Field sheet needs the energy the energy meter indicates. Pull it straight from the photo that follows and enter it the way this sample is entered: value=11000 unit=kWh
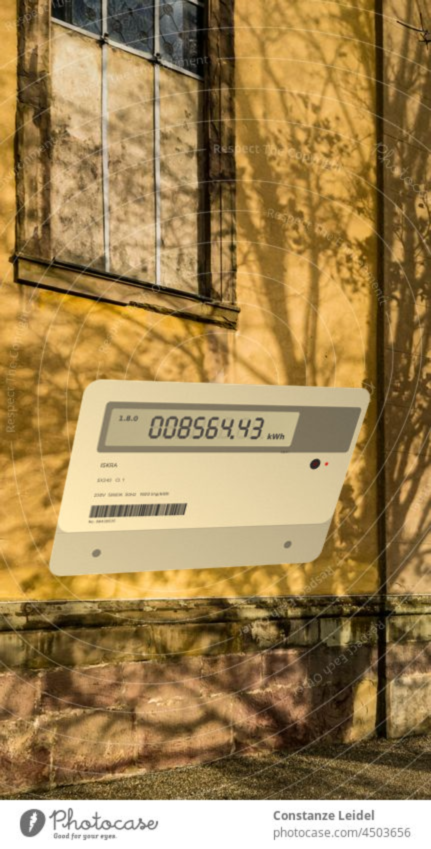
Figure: value=8564.43 unit=kWh
